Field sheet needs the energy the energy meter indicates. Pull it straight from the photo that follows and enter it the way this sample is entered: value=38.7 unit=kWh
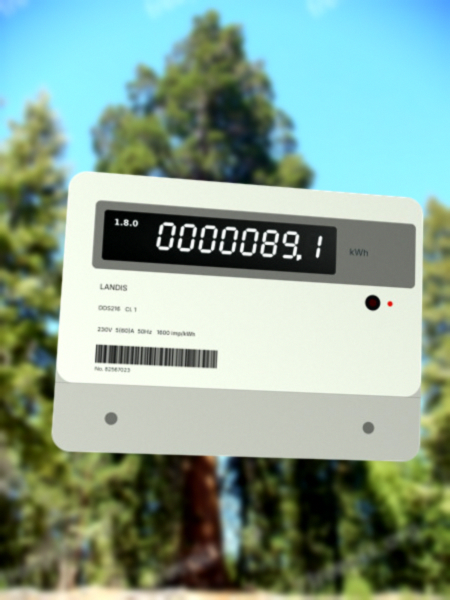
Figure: value=89.1 unit=kWh
